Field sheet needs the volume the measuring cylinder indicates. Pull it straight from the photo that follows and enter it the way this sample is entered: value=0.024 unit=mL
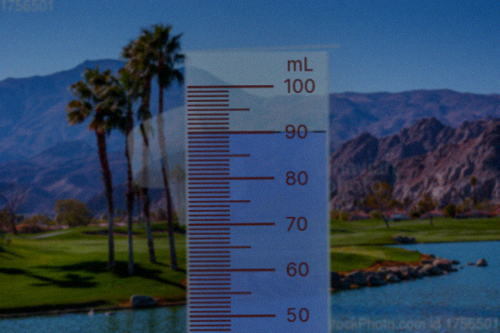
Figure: value=90 unit=mL
